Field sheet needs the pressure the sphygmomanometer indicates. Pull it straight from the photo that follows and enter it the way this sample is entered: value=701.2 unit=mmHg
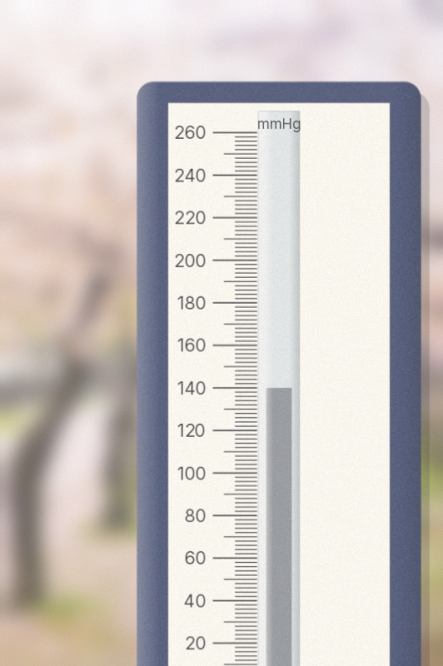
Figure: value=140 unit=mmHg
